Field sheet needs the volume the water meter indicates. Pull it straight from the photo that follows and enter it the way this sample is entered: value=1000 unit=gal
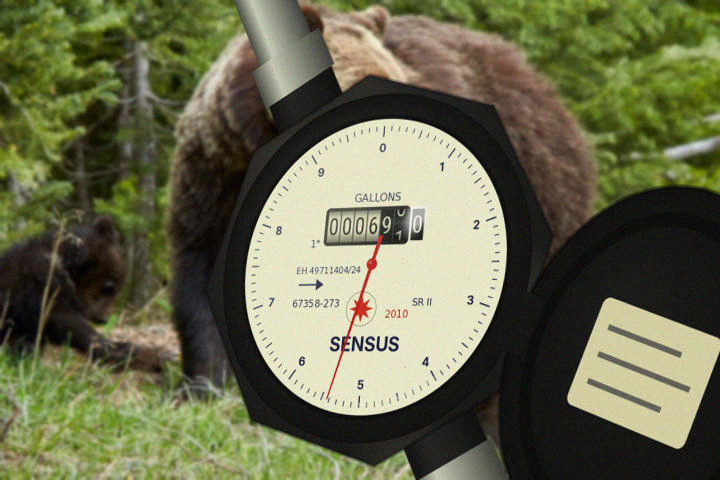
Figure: value=6905.4 unit=gal
